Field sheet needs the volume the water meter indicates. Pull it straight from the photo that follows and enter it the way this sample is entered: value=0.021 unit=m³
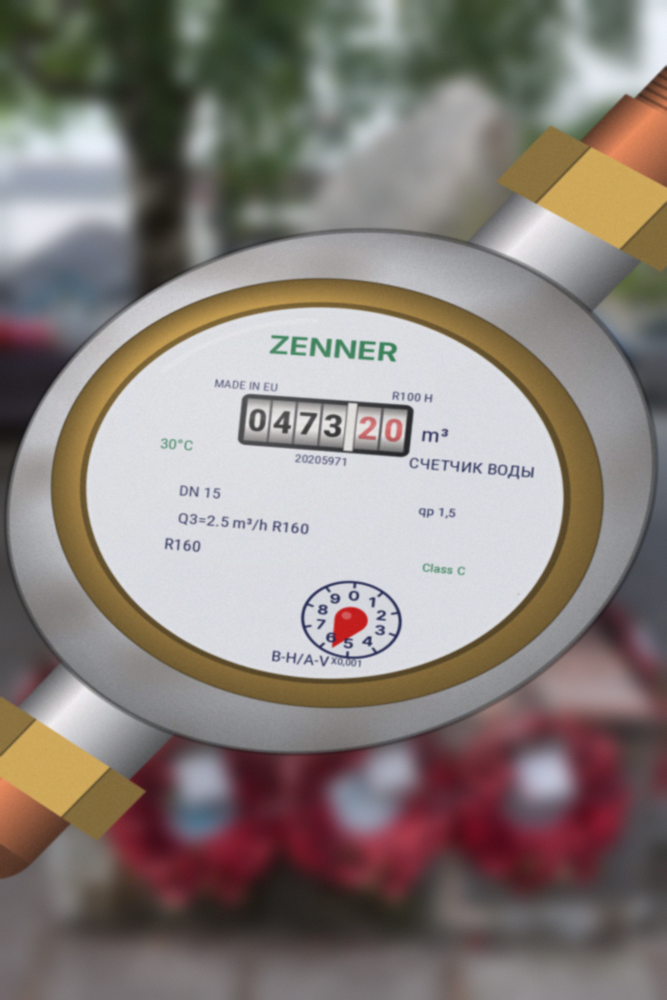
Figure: value=473.205 unit=m³
